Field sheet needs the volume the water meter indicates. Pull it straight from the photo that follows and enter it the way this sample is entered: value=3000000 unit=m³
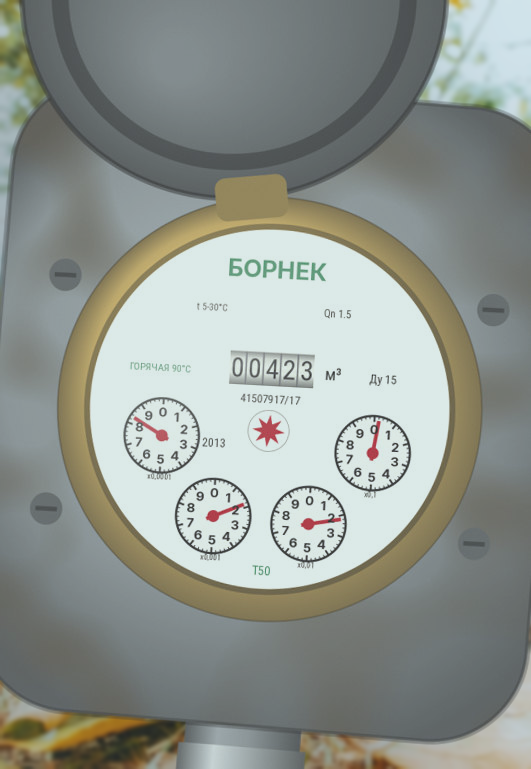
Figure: value=423.0218 unit=m³
